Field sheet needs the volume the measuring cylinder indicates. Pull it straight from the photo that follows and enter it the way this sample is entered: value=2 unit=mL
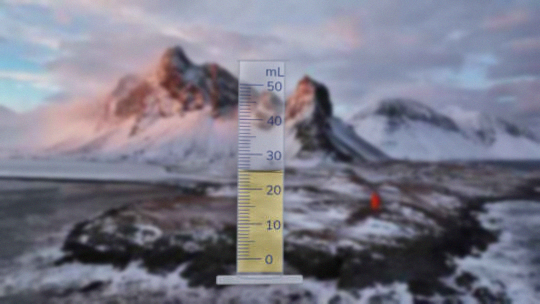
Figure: value=25 unit=mL
